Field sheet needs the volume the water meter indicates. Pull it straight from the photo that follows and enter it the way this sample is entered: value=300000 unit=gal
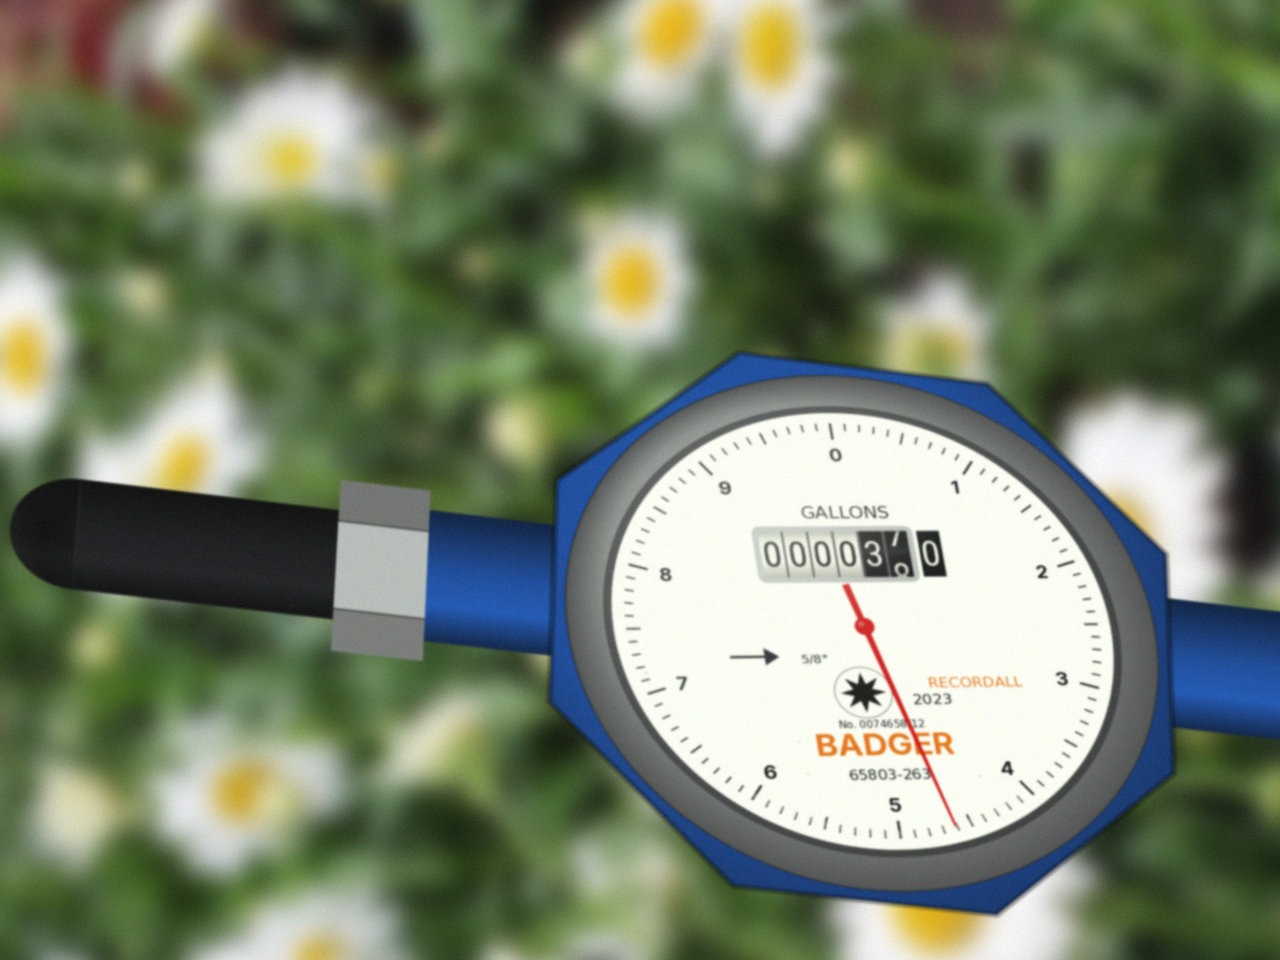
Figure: value=374.6 unit=gal
